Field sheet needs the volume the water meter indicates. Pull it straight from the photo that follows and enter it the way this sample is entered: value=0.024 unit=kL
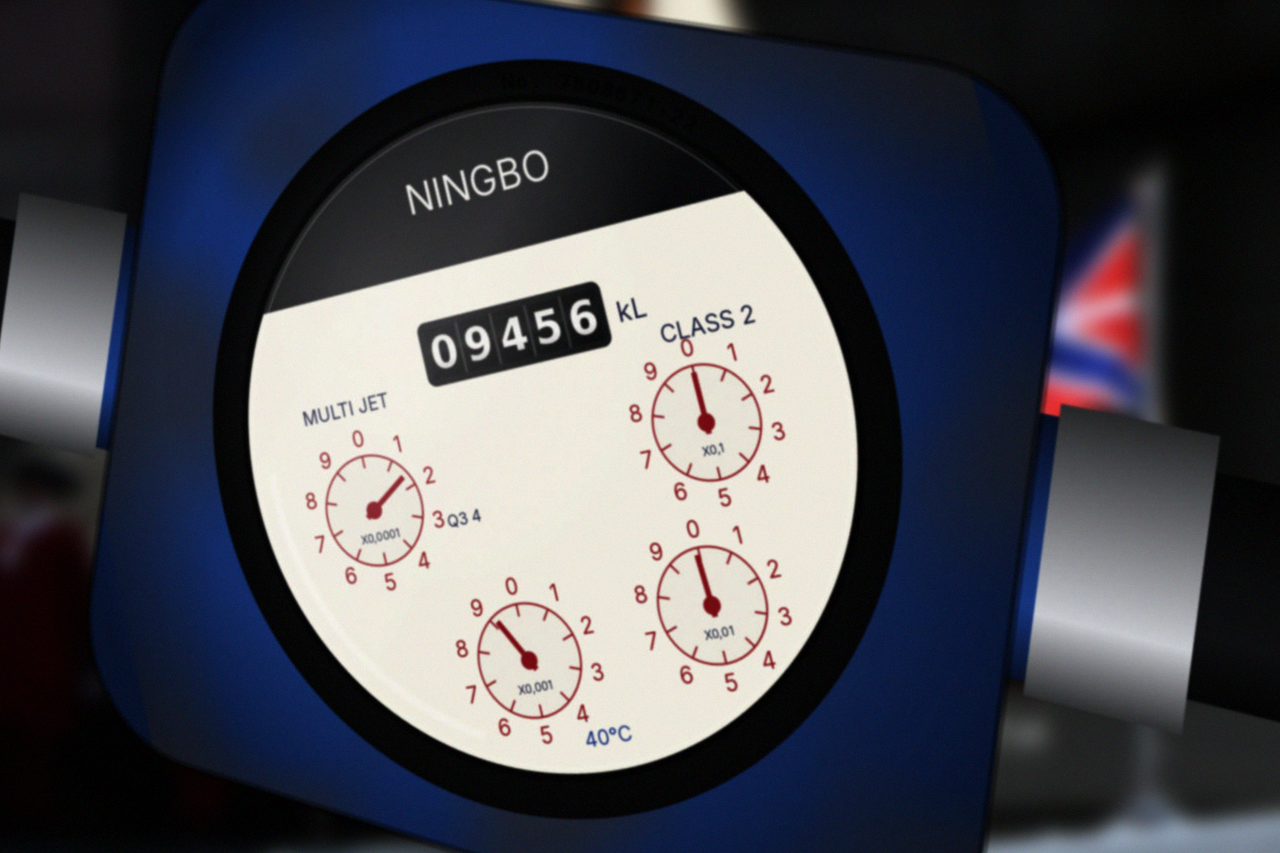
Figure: value=9455.9991 unit=kL
